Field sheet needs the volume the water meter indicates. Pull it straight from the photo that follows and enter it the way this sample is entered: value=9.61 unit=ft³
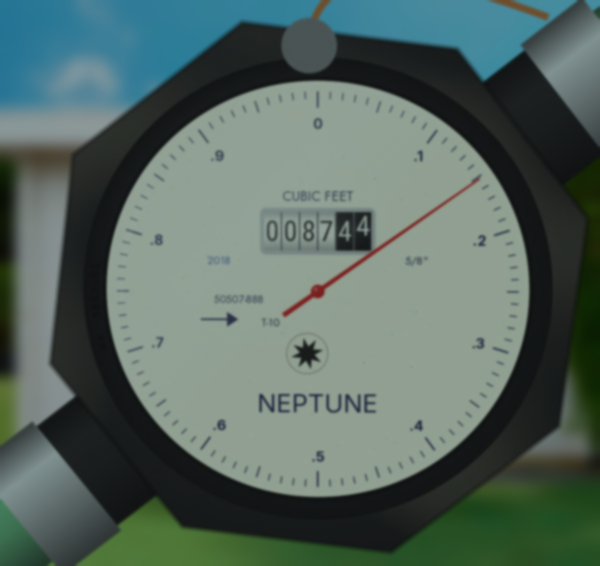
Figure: value=8744.15 unit=ft³
